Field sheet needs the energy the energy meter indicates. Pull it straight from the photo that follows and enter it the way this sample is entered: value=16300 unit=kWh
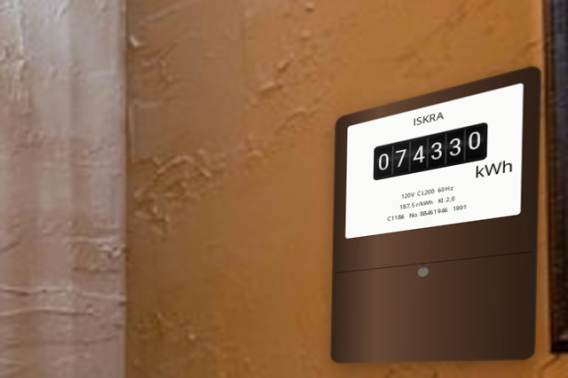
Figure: value=74330 unit=kWh
